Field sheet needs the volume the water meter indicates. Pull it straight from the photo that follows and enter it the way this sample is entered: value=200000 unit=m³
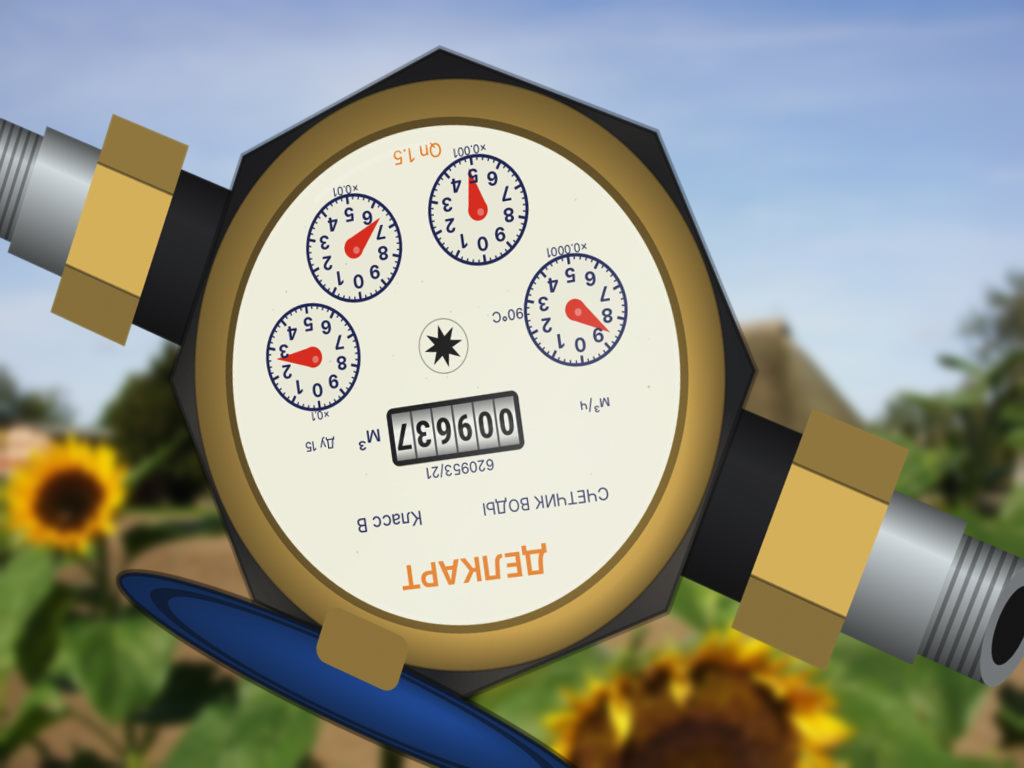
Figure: value=9637.2648 unit=m³
